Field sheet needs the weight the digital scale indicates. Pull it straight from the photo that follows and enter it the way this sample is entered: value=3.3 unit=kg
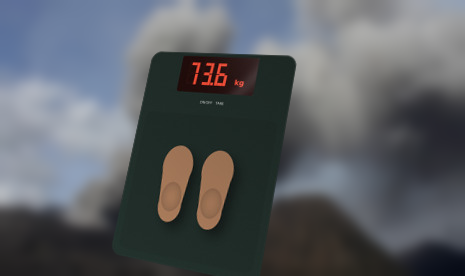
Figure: value=73.6 unit=kg
